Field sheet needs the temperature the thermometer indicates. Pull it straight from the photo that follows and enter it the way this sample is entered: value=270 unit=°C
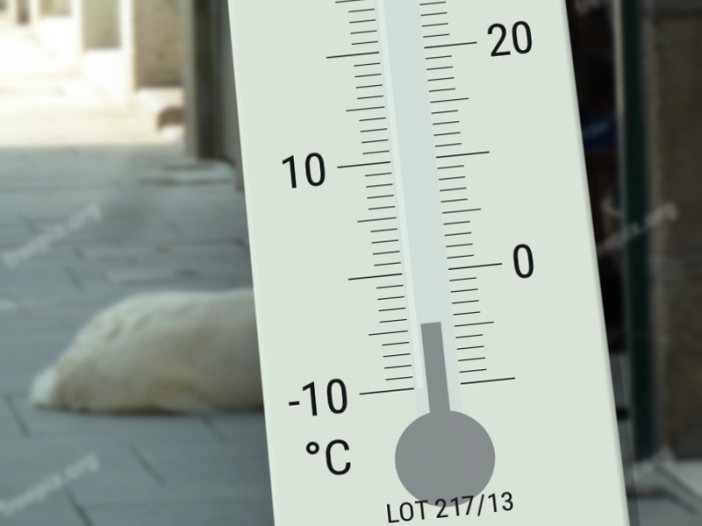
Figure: value=-4.5 unit=°C
